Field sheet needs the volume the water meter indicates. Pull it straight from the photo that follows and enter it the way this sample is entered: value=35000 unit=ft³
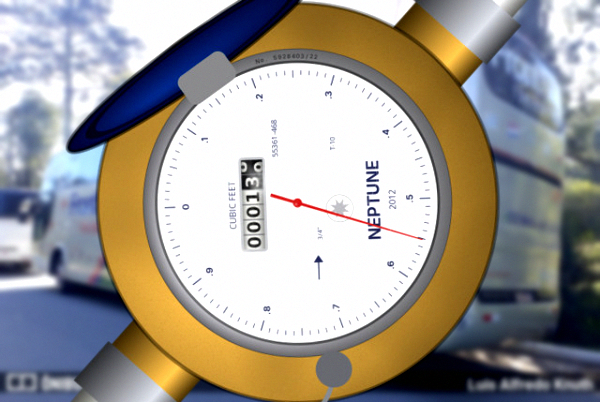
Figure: value=138.55 unit=ft³
